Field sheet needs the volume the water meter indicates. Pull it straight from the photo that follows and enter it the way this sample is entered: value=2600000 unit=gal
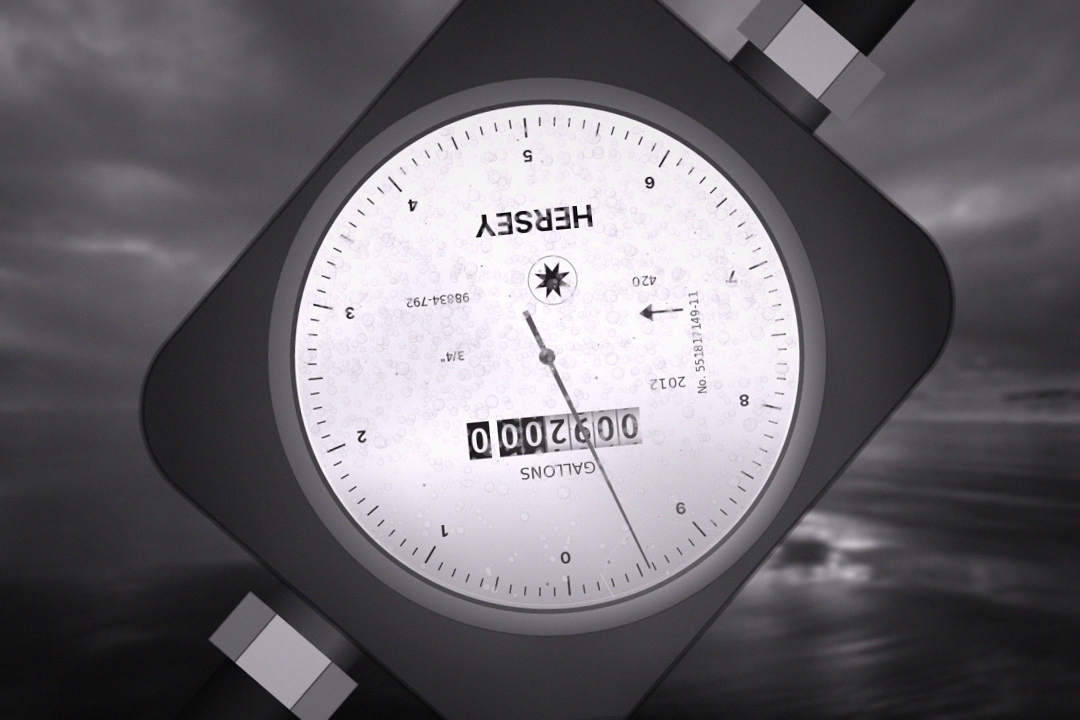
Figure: value=91999.4 unit=gal
